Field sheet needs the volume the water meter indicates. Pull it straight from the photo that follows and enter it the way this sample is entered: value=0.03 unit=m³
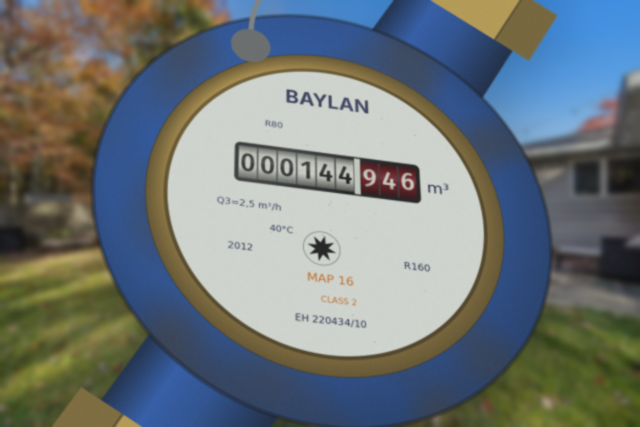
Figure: value=144.946 unit=m³
